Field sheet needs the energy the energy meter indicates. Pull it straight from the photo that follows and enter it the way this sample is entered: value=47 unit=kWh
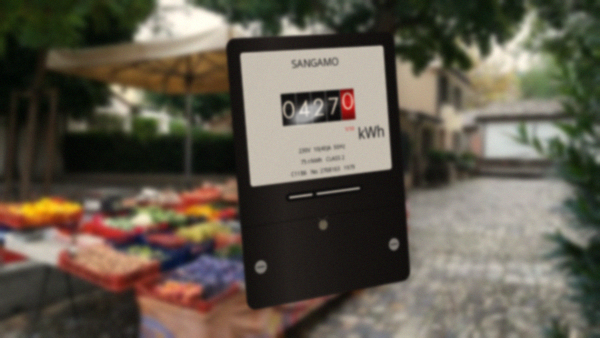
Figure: value=427.0 unit=kWh
